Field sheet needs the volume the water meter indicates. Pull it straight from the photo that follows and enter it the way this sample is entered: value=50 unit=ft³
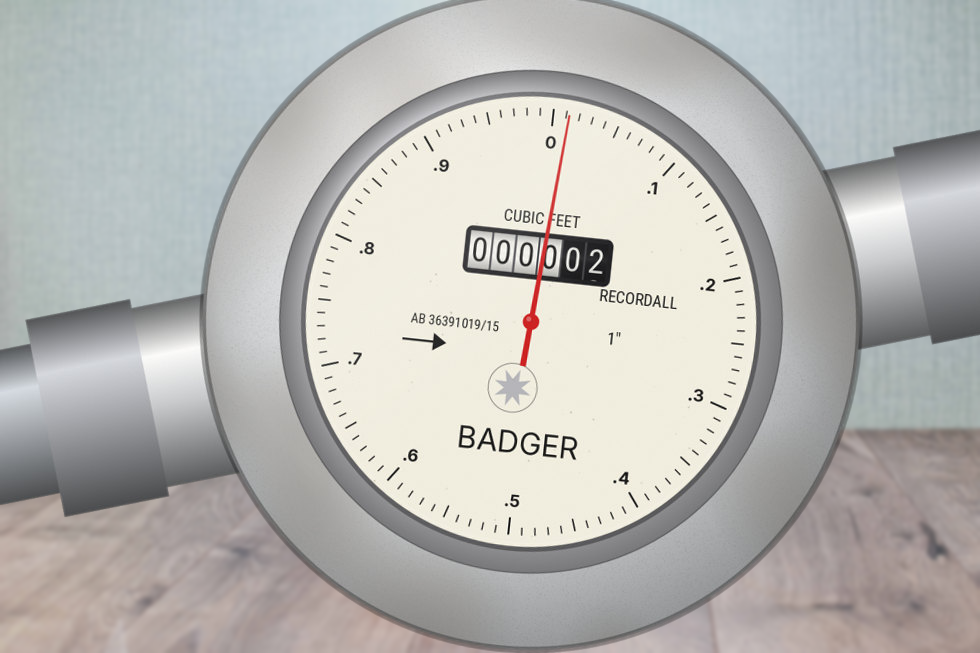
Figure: value=2.01 unit=ft³
